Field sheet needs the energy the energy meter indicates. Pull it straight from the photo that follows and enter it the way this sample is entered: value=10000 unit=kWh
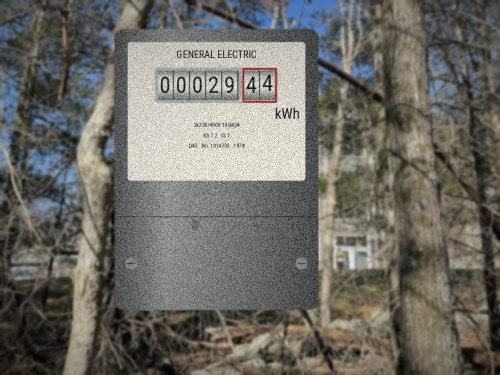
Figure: value=29.44 unit=kWh
